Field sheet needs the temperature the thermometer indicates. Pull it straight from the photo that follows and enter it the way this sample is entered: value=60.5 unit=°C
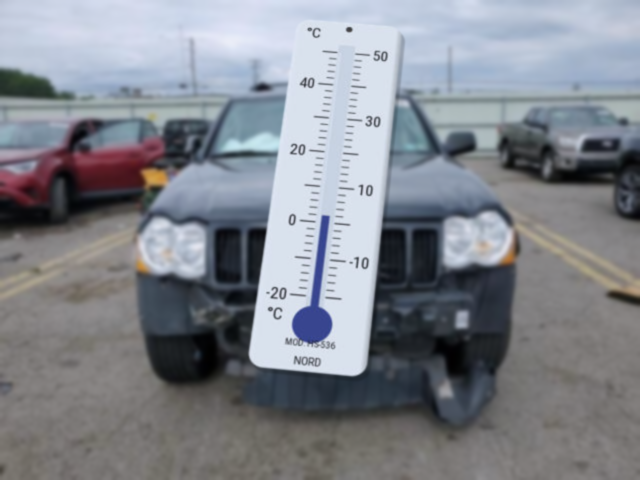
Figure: value=2 unit=°C
